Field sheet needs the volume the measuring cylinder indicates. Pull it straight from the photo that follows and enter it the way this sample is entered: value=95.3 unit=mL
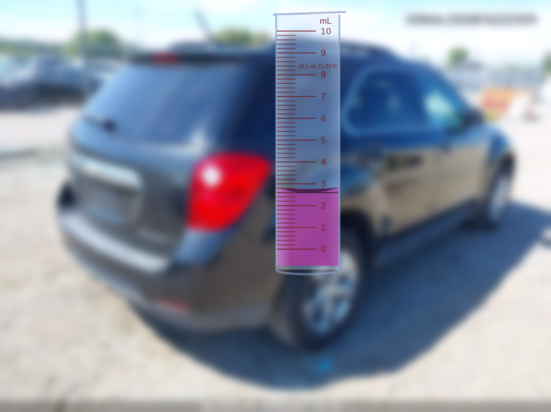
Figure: value=2.6 unit=mL
